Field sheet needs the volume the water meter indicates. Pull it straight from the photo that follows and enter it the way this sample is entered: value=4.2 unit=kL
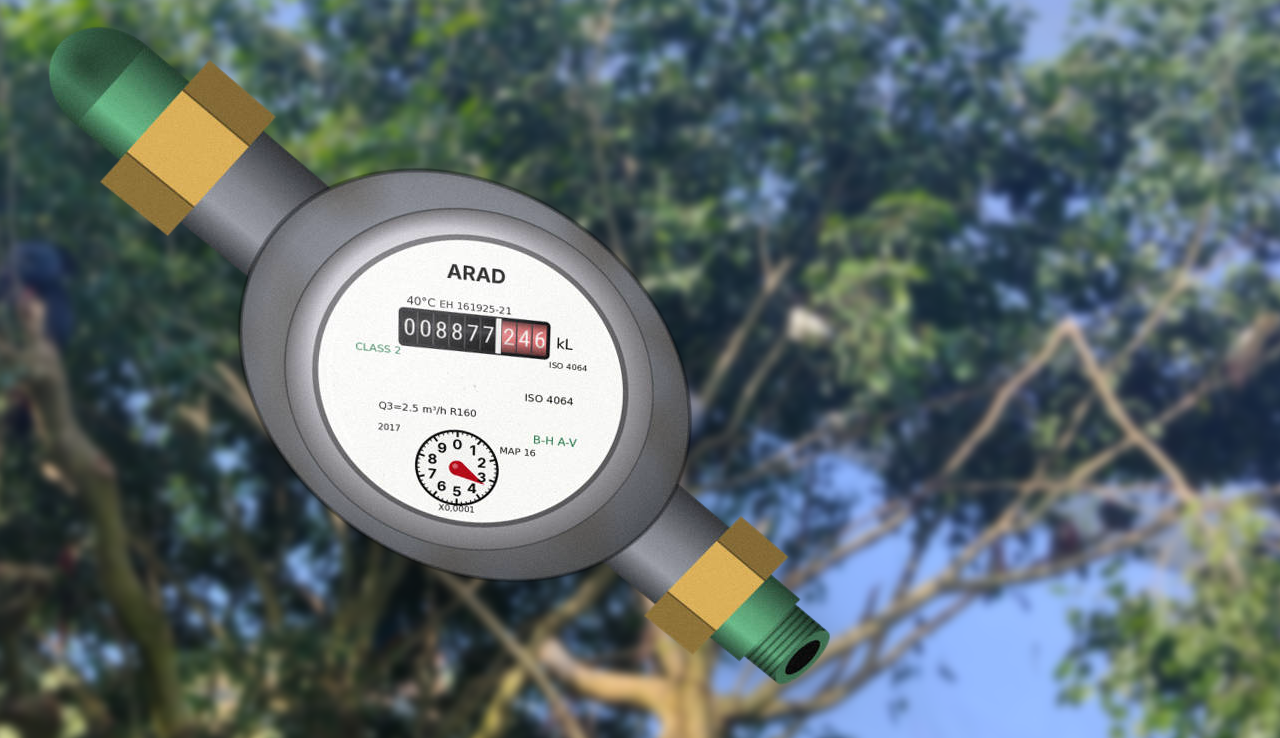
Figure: value=8877.2463 unit=kL
